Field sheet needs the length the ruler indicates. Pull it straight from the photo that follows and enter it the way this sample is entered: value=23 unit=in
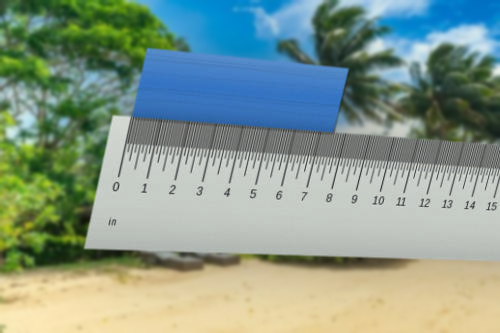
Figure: value=7.5 unit=in
